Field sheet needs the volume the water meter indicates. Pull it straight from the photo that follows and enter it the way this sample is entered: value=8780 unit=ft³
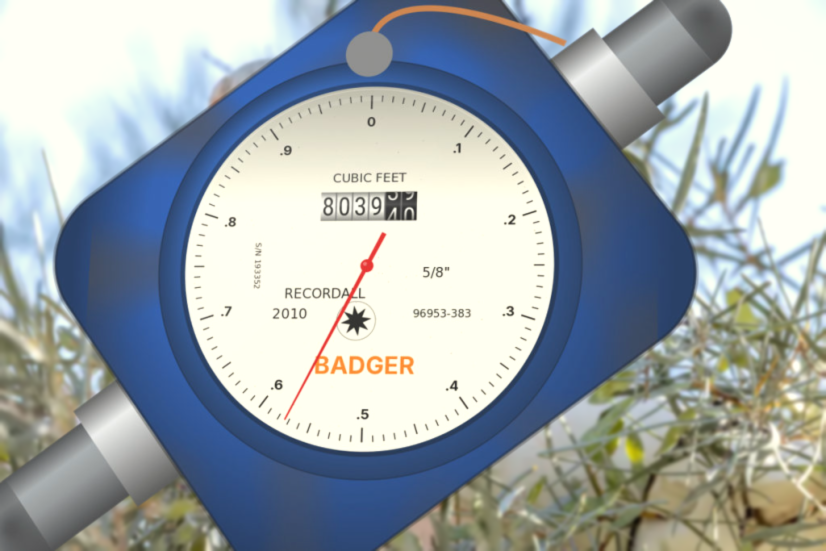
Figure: value=803939.57 unit=ft³
